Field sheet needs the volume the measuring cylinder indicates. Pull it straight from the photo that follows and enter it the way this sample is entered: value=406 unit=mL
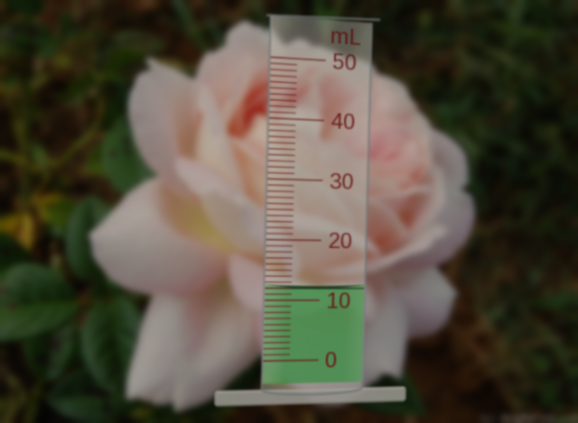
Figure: value=12 unit=mL
